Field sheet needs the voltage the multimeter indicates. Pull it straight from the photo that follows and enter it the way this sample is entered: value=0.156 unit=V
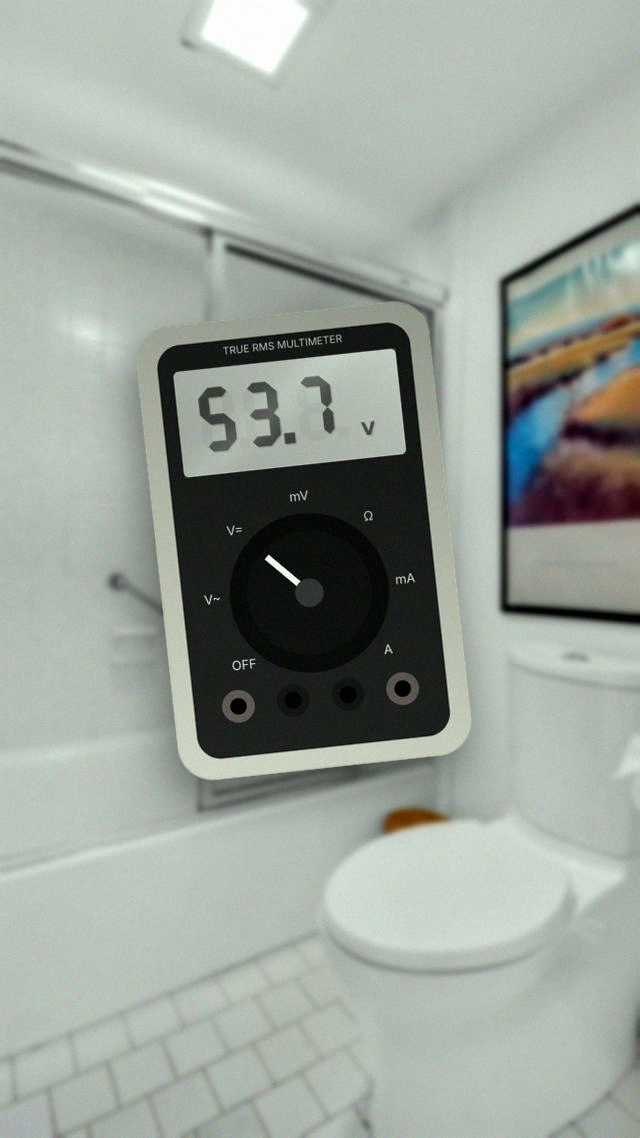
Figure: value=53.7 unit=V
